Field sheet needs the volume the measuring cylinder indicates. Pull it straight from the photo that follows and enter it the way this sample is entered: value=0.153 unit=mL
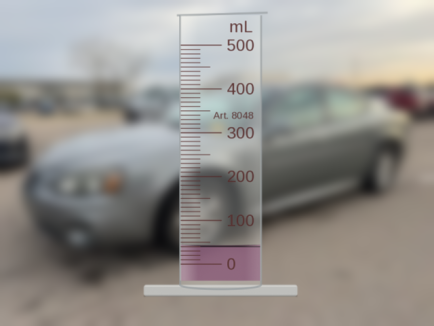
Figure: value=40 unit=mL
